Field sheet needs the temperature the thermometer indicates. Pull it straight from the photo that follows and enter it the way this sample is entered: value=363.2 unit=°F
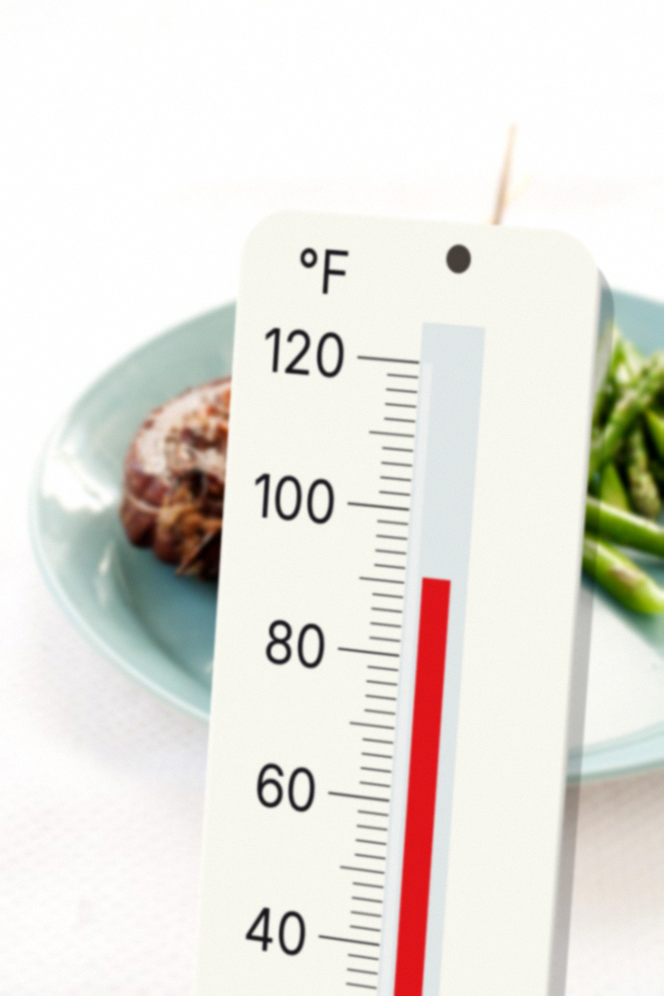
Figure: value=91 unit=°F
